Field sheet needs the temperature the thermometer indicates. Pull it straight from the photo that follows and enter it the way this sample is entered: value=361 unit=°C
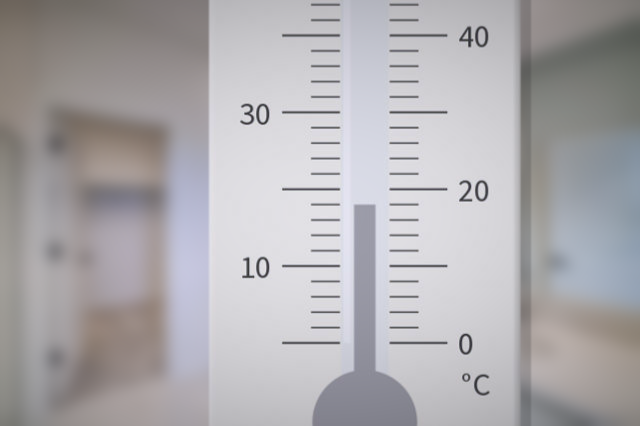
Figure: value=18 unit=°C
